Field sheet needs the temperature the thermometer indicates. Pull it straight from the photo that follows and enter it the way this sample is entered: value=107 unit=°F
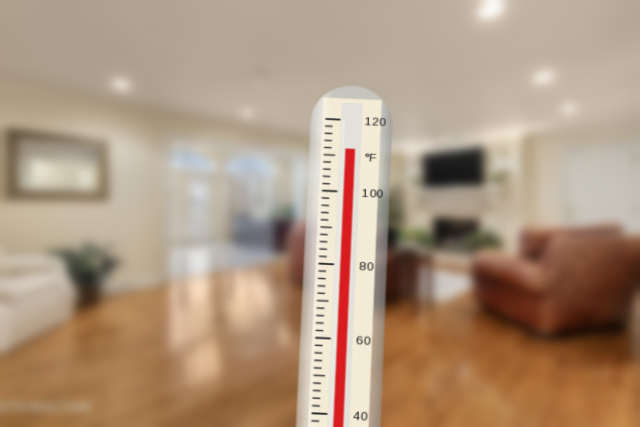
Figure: value=112 unit=°F
